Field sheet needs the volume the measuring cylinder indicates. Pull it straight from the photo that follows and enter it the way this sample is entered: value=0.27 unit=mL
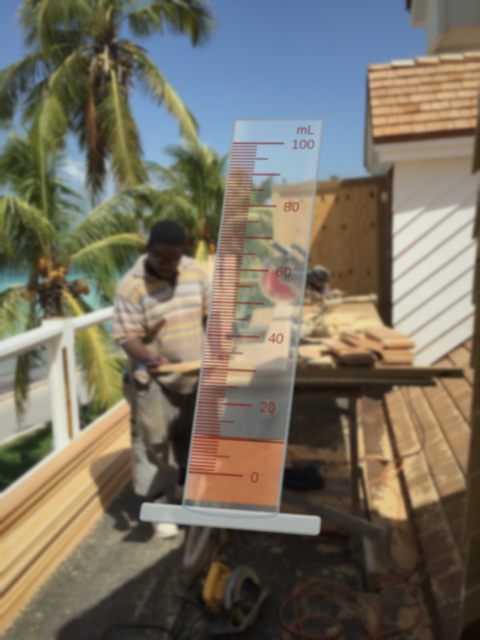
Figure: value=10 unit=mL
